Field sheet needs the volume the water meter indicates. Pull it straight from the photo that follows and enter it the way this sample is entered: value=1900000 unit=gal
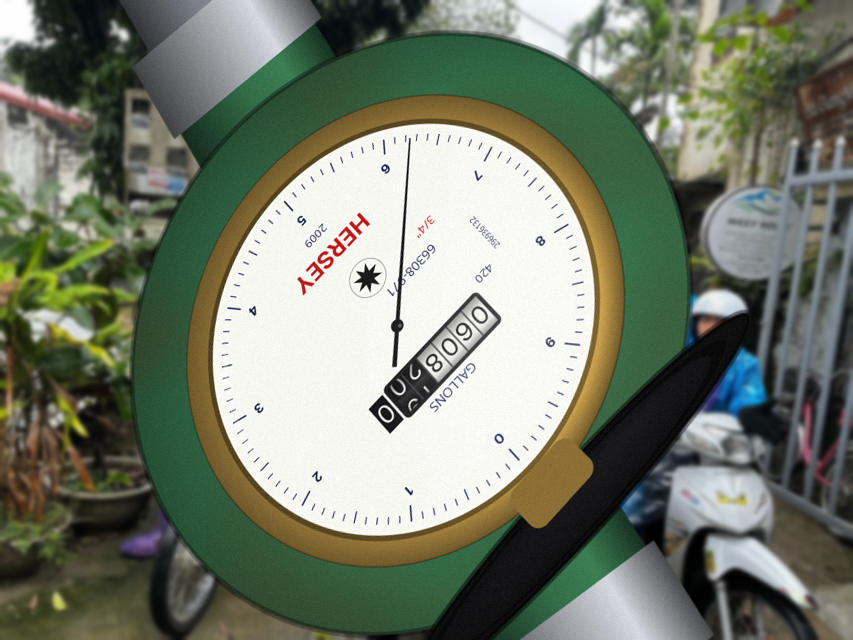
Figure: value=608196.2 unit=gal
